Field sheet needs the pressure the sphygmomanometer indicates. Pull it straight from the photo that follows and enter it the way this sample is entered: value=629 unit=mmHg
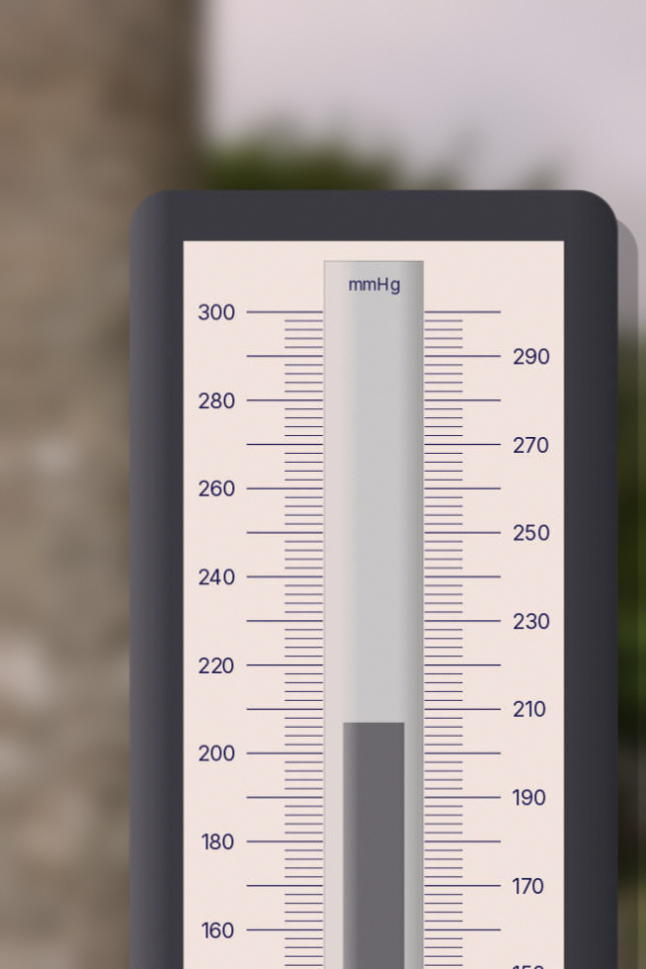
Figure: value=207 unit=mmHg
